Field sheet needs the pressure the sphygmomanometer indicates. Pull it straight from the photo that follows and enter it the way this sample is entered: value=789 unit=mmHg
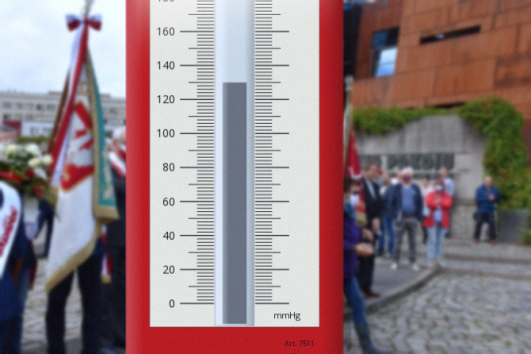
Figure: value=130 unit=mmHg
